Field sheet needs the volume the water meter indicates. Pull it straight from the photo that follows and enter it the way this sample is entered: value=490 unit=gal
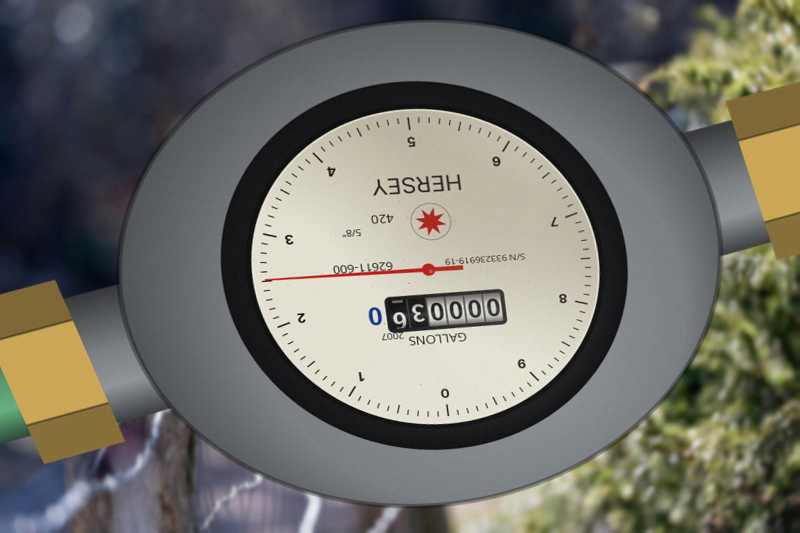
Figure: value=362.5 unit=gal
